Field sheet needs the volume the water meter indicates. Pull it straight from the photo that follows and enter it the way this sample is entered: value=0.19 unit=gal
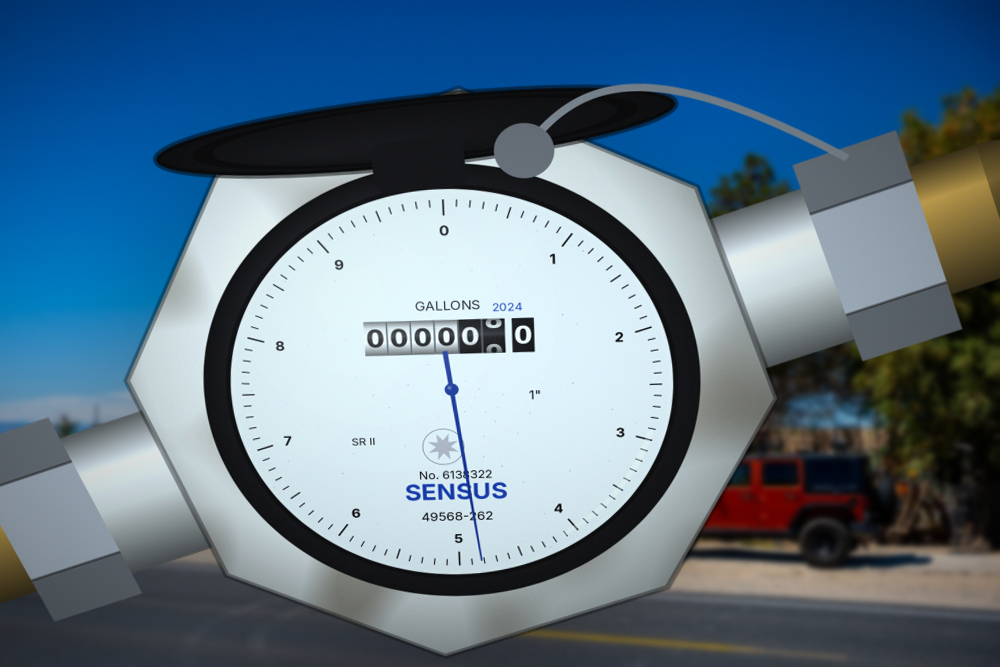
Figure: value=84.8 unit=gal
